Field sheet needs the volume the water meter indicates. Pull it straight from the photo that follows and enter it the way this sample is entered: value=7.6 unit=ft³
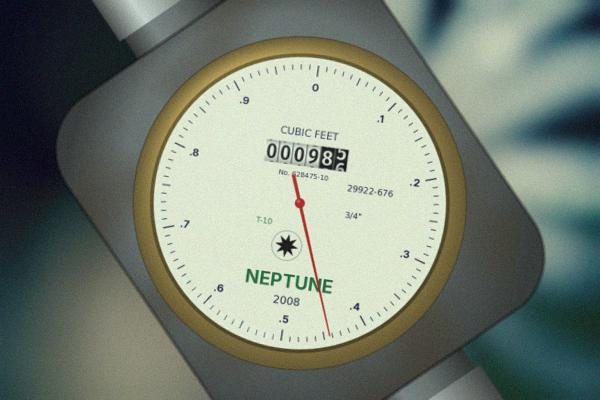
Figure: value=985.44 unit=ft³
